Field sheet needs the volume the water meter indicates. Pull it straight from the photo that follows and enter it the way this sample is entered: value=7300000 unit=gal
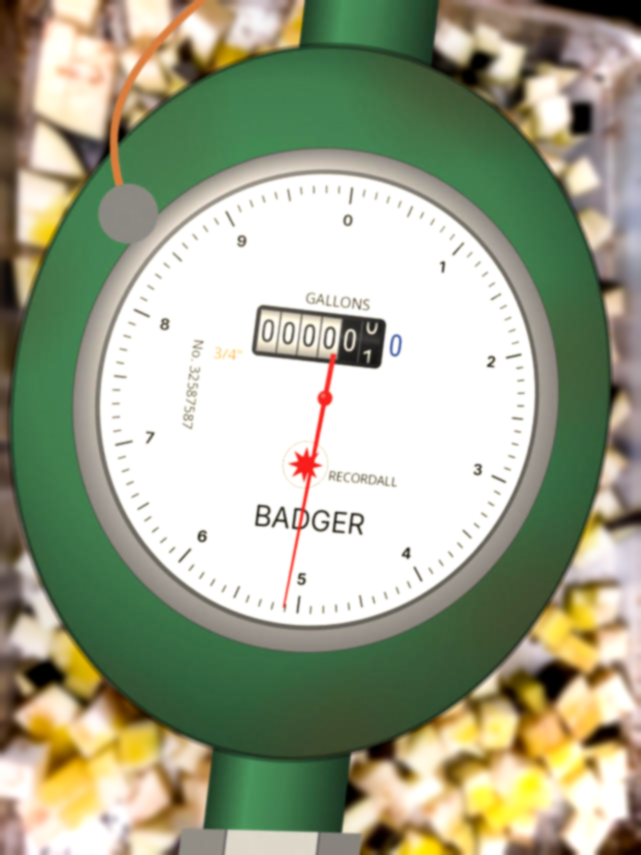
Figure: value=5.1 unit=gal
